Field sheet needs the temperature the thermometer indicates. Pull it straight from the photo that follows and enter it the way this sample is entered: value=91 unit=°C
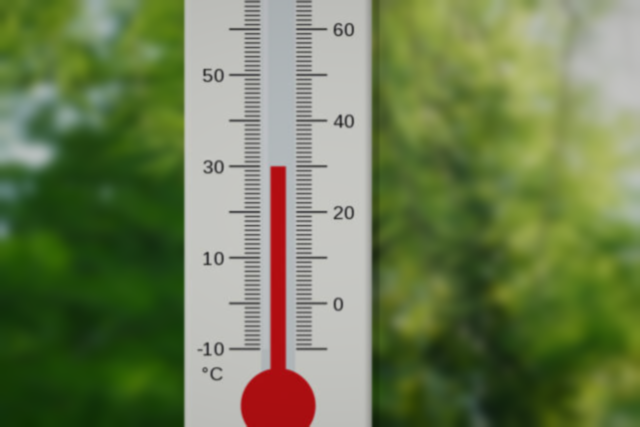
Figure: value=30 unit=°C
